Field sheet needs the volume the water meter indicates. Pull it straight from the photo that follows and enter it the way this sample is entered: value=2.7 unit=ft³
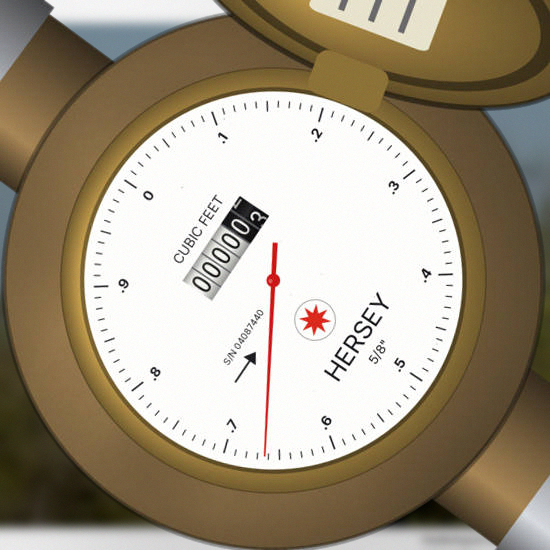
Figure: value=2.66 unit=ft³
